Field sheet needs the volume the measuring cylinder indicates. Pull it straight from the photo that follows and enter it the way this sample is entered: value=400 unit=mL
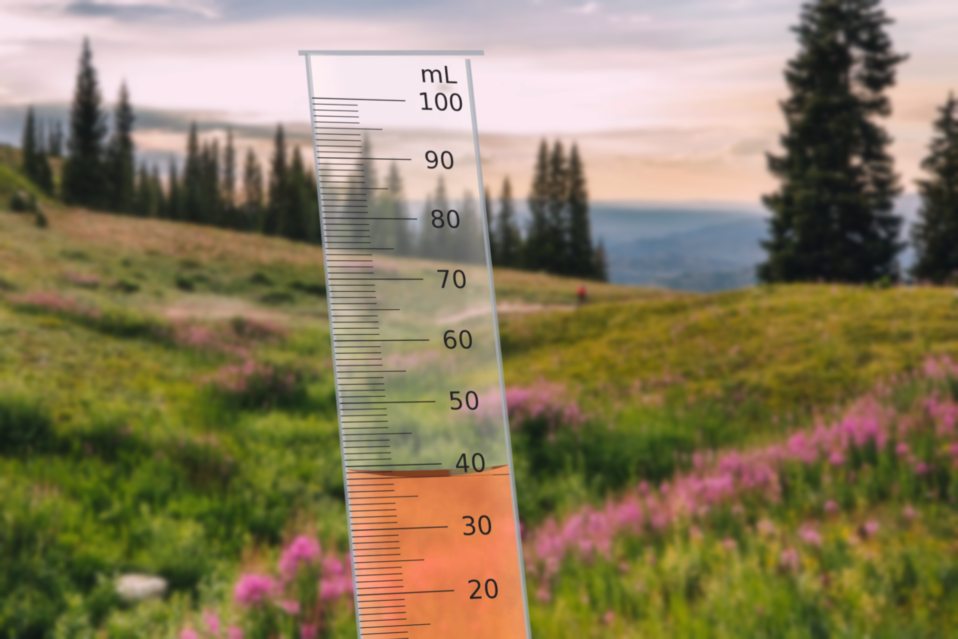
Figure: value=38 unit=mL
